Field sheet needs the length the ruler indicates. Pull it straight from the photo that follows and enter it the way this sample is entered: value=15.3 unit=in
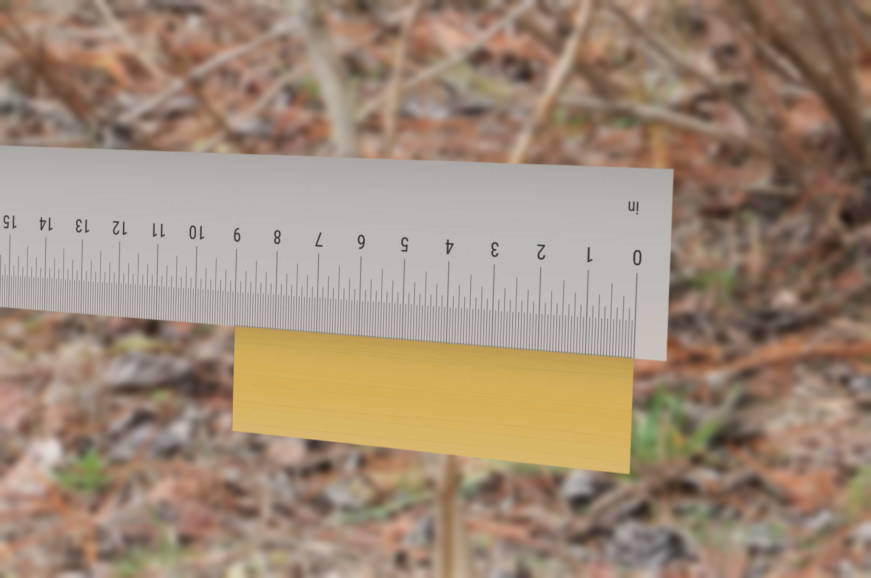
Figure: value=9 unit=in
